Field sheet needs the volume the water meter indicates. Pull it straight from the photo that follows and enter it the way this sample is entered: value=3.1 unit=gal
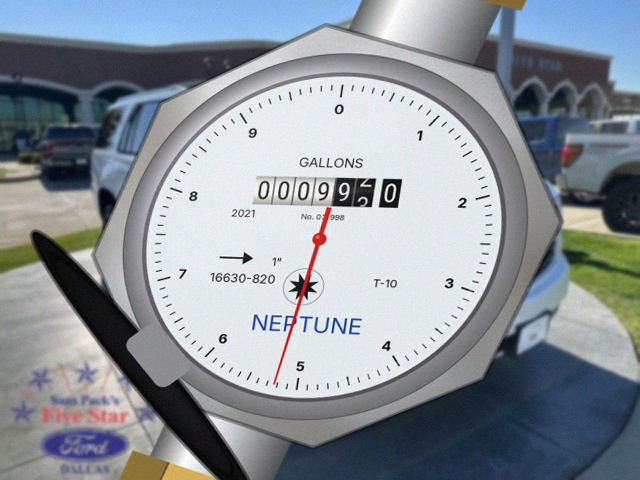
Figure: value=9925.2 unit=gal
